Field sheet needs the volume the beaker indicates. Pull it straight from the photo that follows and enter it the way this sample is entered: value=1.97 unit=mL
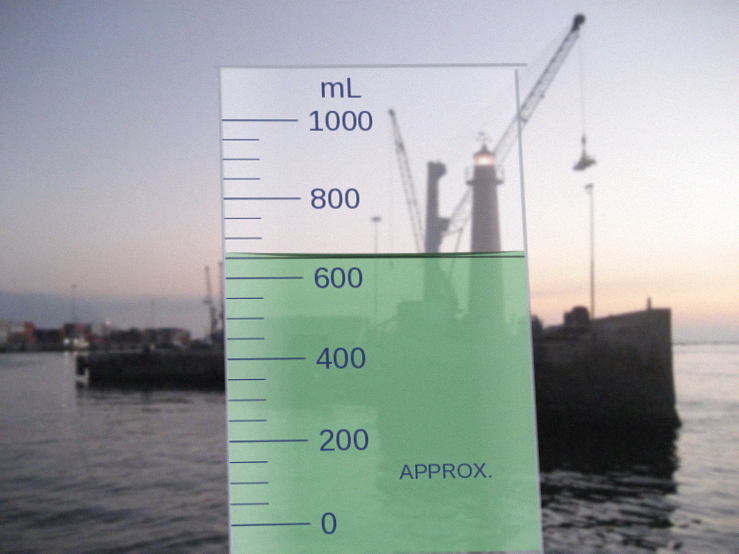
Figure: value=650 unit=mL
